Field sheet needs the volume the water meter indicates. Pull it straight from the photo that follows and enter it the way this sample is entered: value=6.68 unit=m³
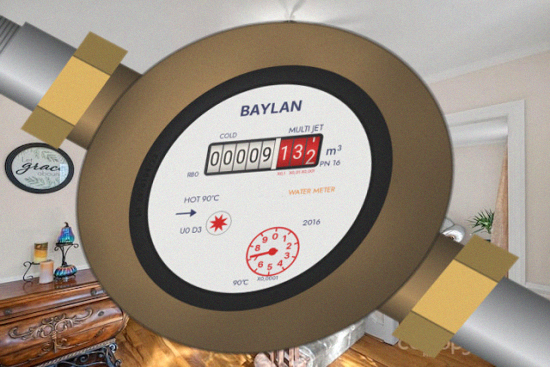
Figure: value=9.1317 unit=m³
